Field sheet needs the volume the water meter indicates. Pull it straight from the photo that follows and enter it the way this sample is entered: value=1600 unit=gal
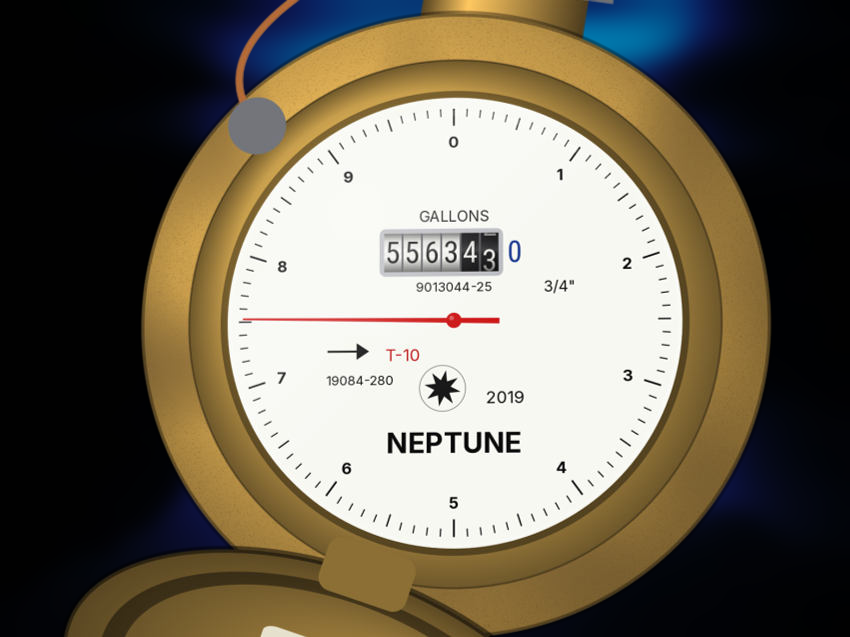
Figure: value=5563427.5 unit=gal
